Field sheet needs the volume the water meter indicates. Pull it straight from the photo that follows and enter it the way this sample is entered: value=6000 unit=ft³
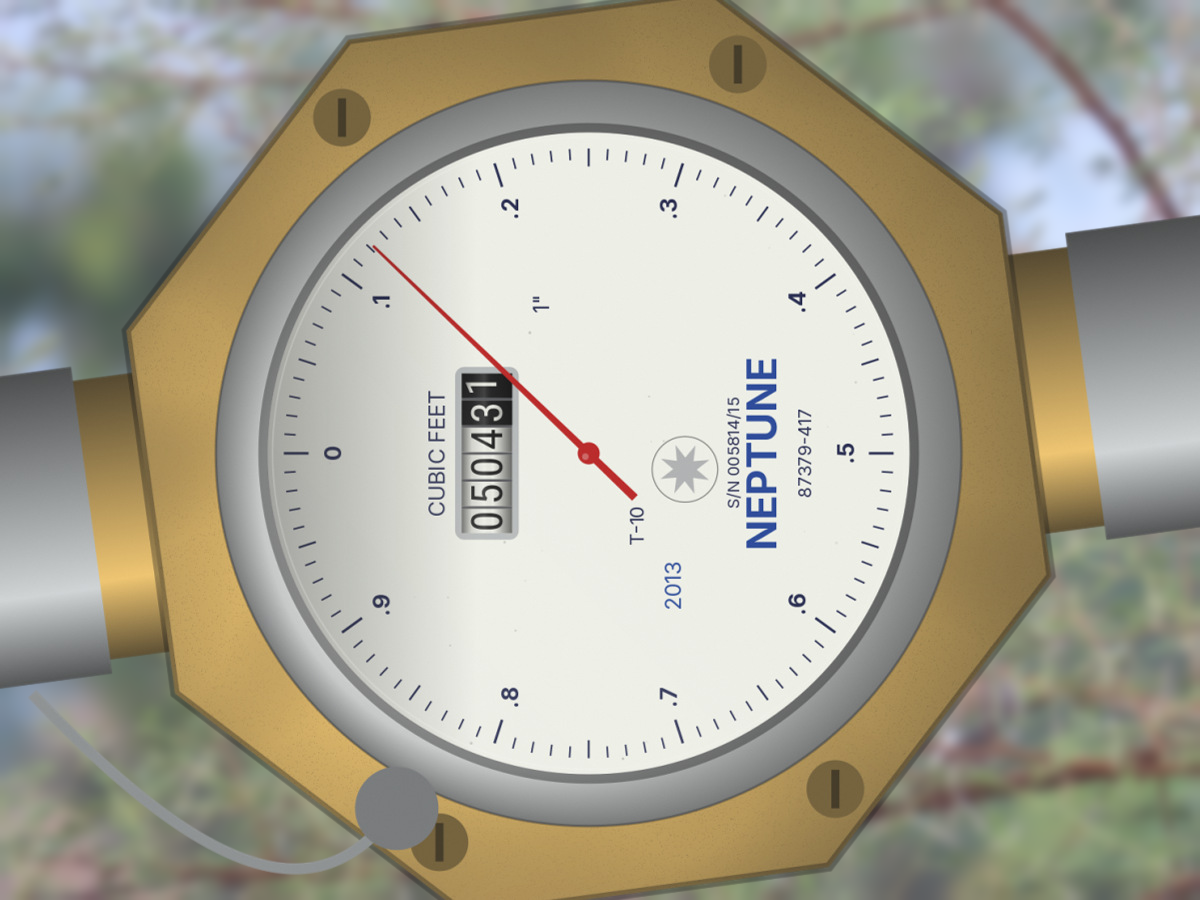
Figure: value=50431.12 unit=ft³
